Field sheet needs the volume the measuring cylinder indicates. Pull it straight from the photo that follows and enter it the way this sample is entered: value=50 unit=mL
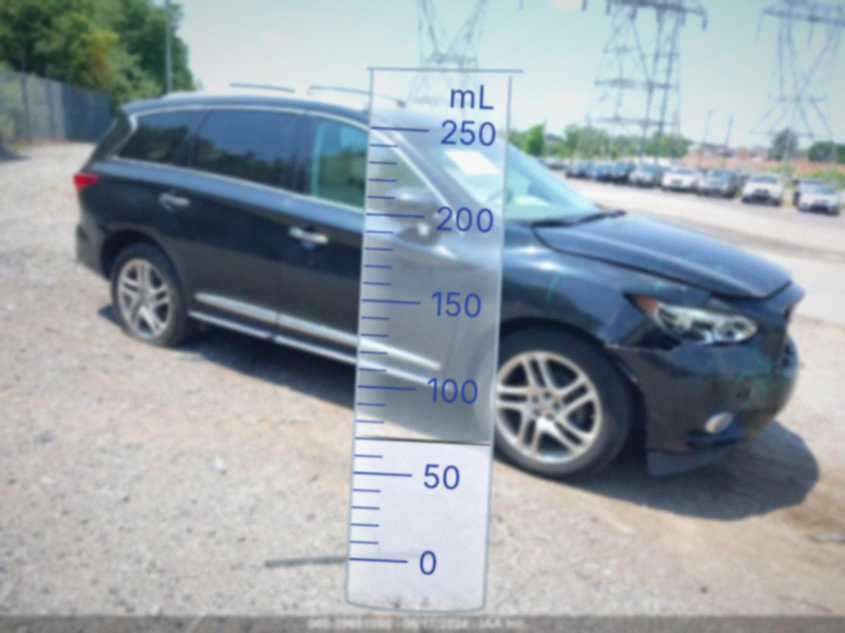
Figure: value=70 unit=mL
